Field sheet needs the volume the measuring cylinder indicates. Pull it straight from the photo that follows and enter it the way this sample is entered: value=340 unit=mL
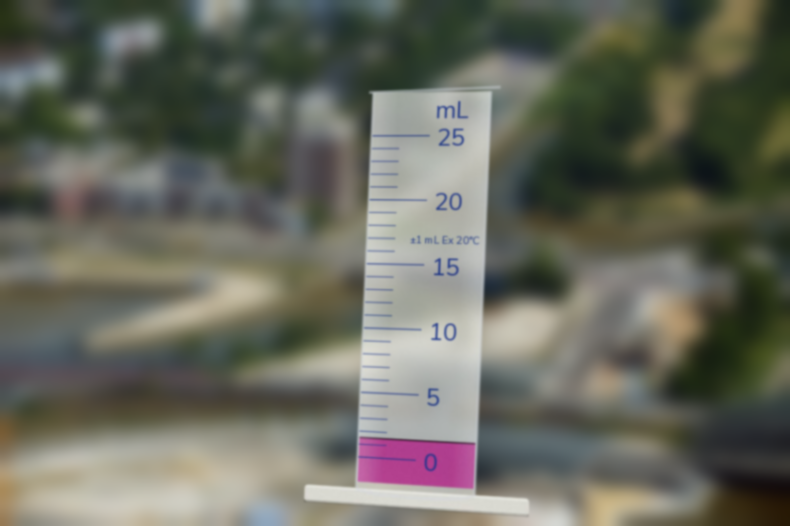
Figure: value=1.5 unit=mL
